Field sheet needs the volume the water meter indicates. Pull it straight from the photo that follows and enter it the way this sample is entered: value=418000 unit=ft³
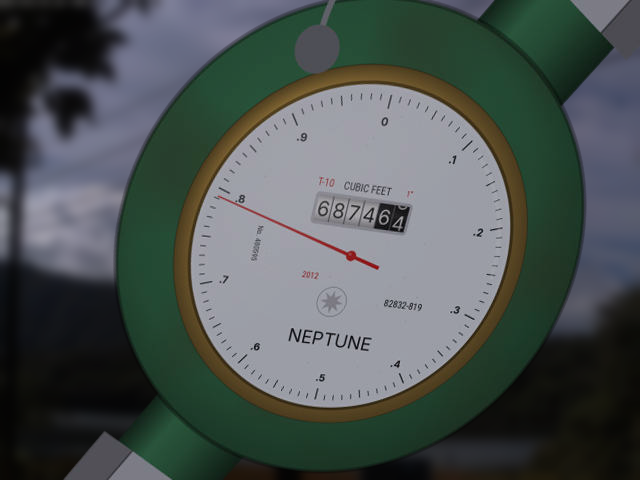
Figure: value=687463.79 unit=ft³
